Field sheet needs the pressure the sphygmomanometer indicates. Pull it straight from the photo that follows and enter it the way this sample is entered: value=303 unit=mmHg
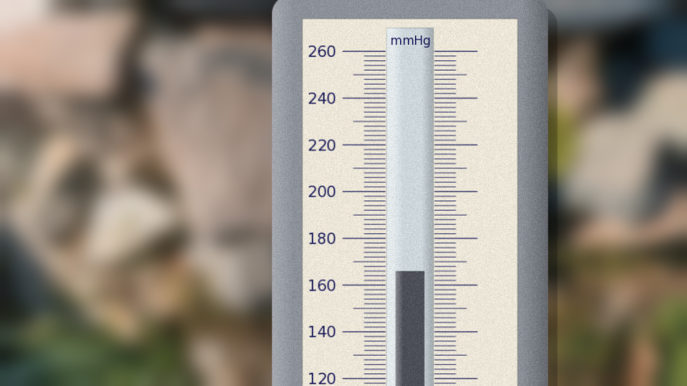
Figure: value=166 unit=mmHg
